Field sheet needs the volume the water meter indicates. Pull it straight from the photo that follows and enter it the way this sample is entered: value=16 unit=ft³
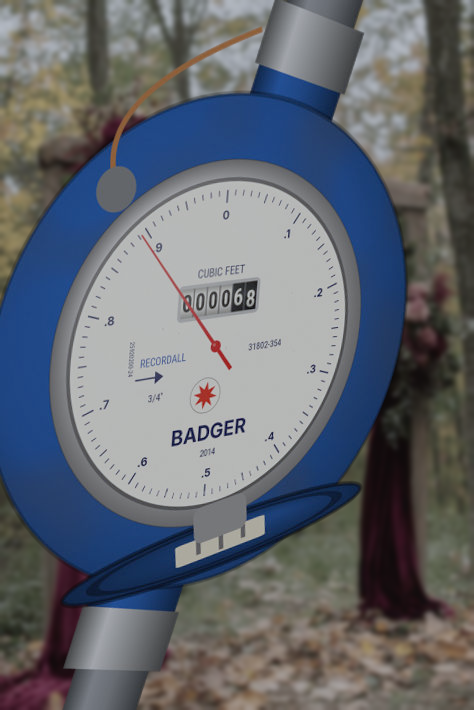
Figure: value=67.89 unit=ft³
